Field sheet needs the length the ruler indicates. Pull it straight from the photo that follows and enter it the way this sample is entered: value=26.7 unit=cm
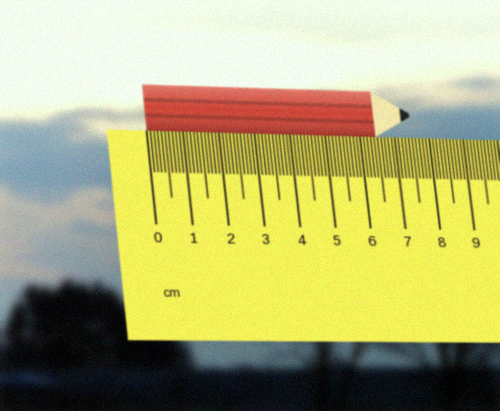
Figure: value=7.5 unit=cm
